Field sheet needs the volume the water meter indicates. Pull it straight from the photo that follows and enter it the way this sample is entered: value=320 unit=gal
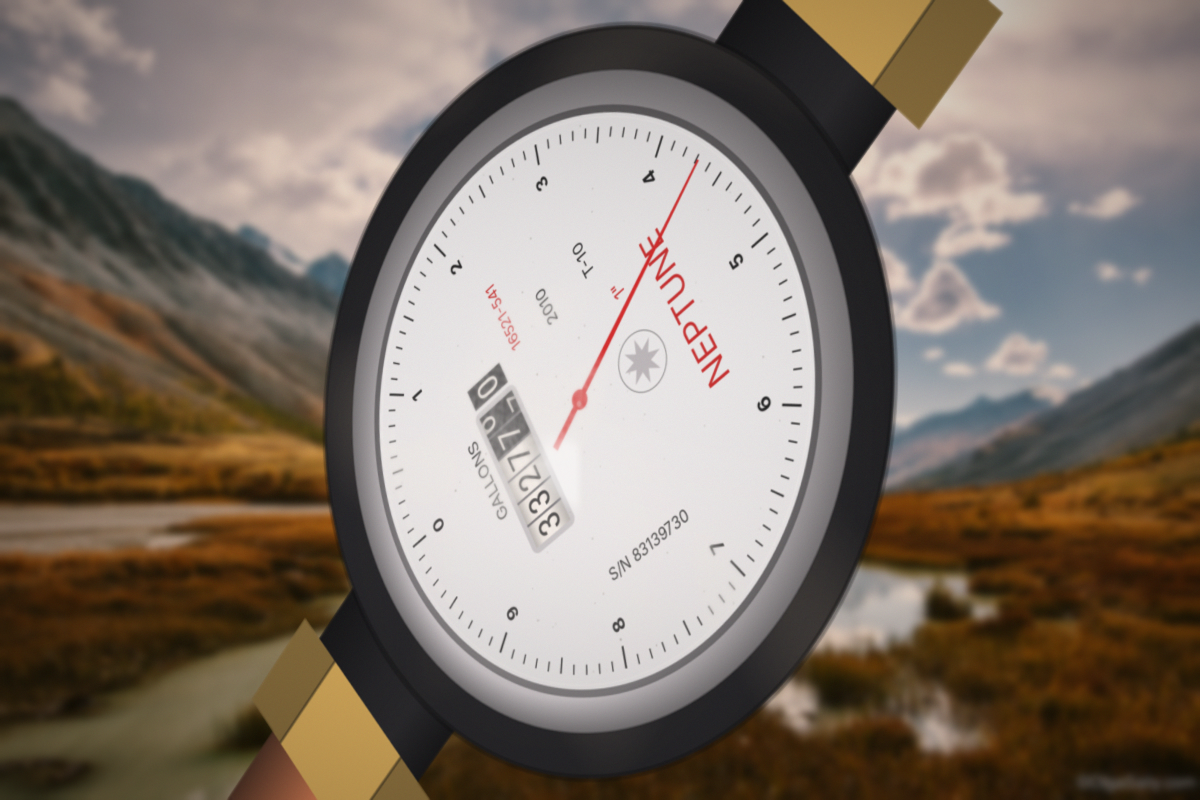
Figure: value=3327764.3 unit=gal
